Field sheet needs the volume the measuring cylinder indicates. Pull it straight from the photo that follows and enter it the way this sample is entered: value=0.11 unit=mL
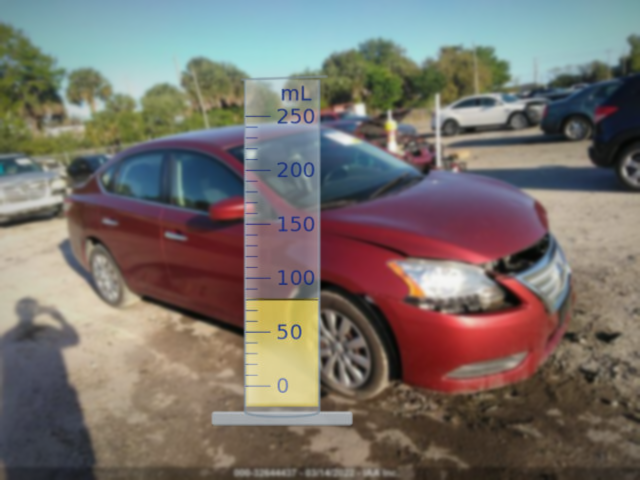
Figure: value=80 unit=mL
